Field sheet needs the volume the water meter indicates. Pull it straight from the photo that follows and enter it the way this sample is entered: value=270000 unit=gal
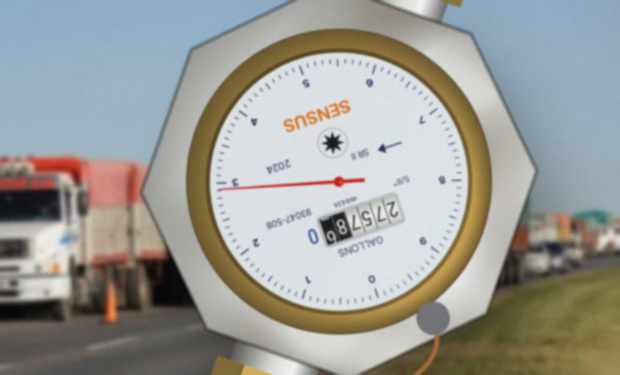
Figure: value=2757862.9 unit=gal
